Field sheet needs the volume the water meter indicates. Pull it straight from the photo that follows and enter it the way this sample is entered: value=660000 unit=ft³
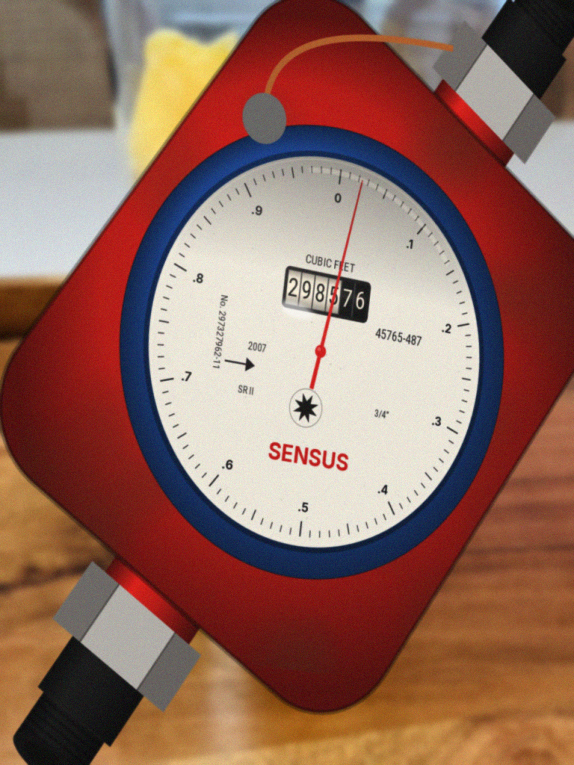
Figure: value=298576.02 unit=ft³
